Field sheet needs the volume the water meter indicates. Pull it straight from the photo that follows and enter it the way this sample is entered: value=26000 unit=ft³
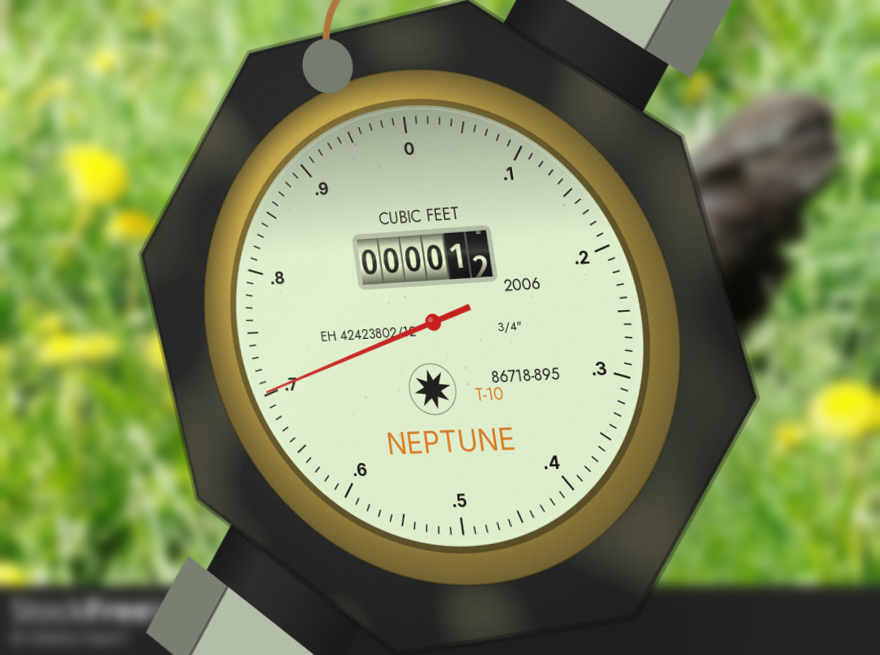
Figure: value=11.70 unit=ft³
